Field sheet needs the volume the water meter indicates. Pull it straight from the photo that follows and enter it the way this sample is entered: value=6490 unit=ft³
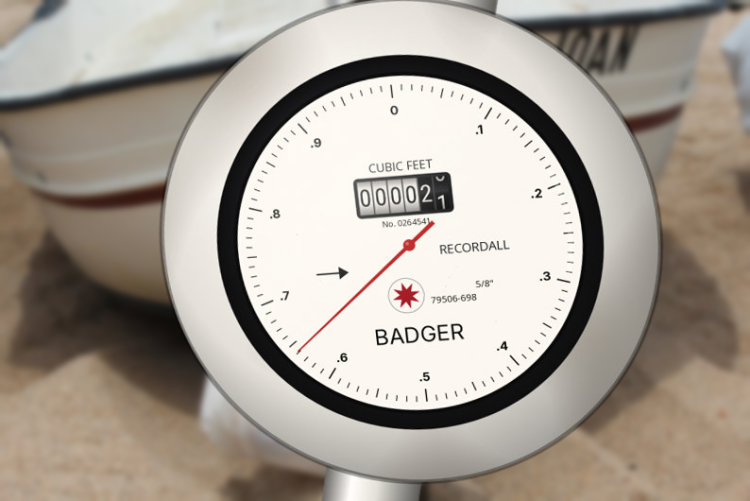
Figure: value=20.64 unit=ft³
